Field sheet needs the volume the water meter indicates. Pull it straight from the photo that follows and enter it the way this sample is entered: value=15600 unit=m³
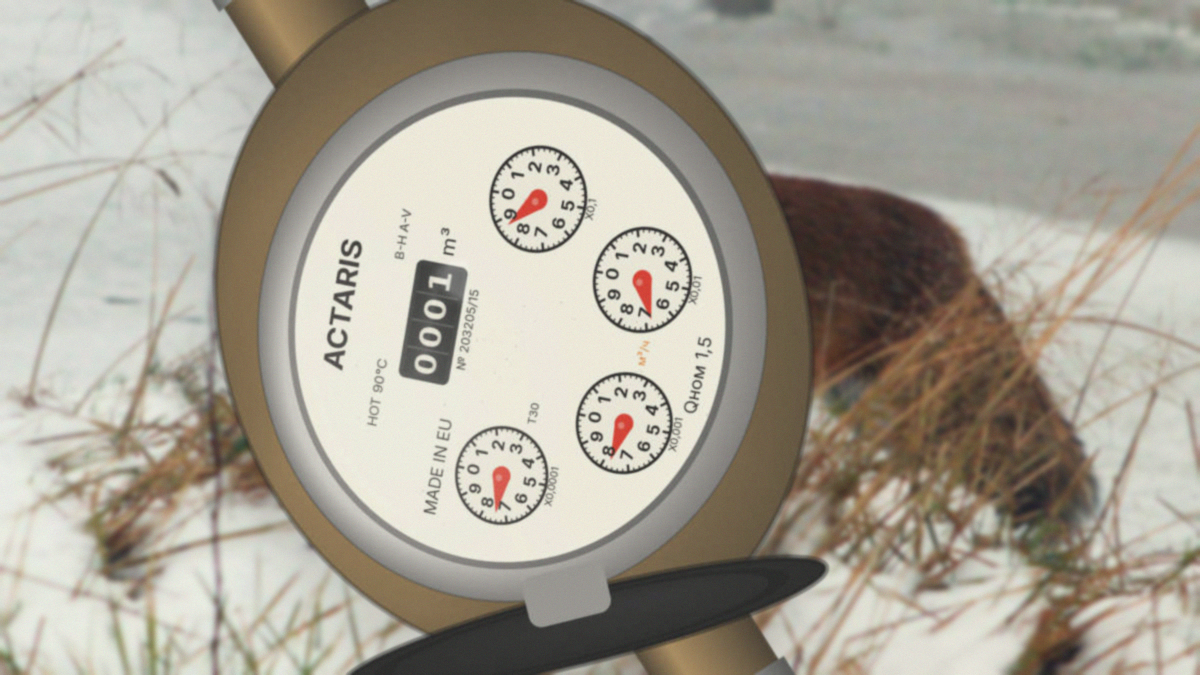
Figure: value=1.8677 unit=m³
